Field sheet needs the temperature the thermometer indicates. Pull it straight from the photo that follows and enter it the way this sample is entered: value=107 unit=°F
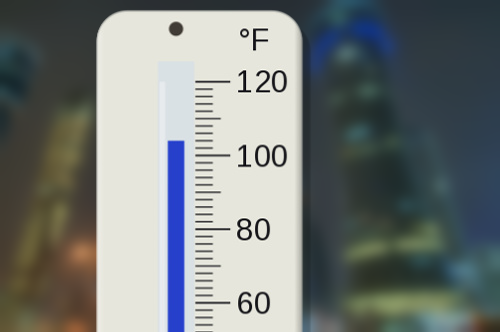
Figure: value=104 unit=°F
